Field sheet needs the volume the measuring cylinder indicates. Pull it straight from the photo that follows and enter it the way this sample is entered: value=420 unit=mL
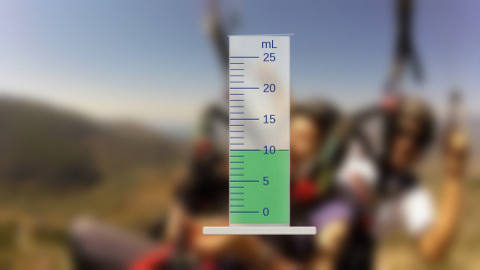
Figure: value=10 unit=mL
